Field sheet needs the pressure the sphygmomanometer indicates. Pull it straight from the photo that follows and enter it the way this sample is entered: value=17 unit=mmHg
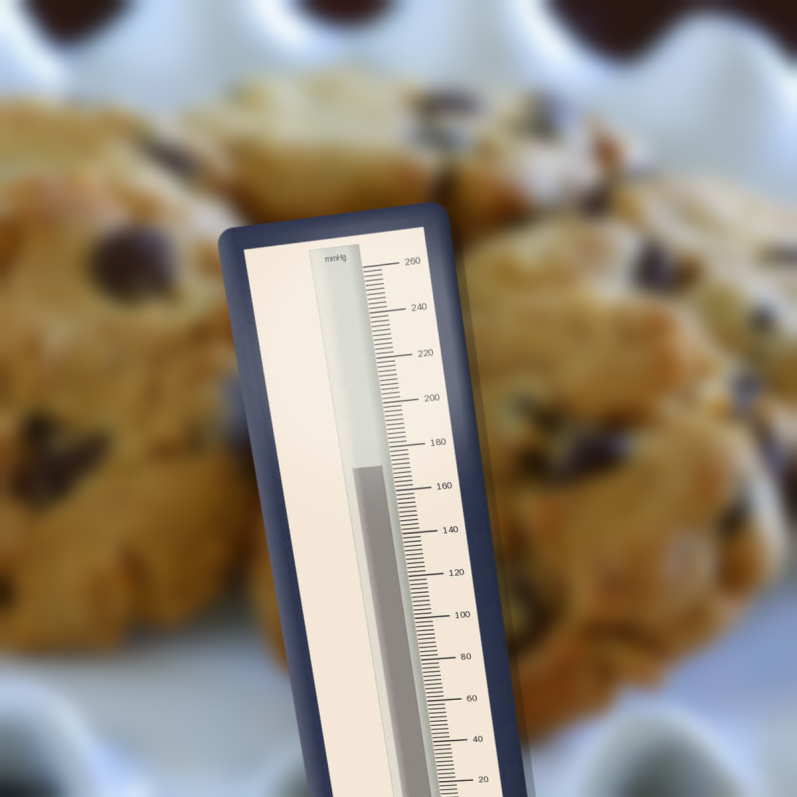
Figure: value=172 unit=mmHg
